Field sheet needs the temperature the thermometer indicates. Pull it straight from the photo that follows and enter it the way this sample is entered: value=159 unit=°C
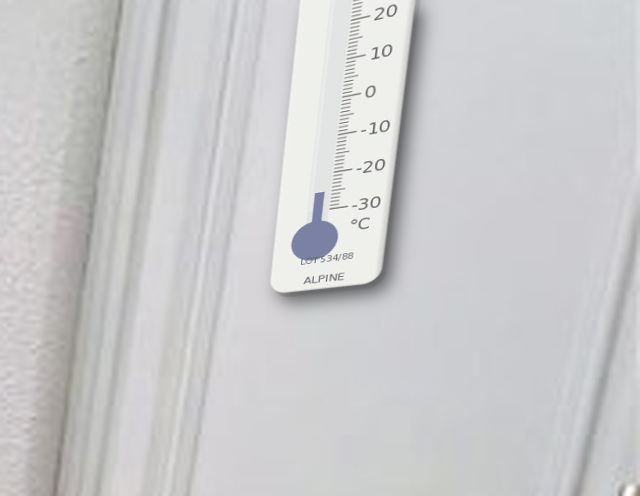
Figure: value=-25 unit=°C
